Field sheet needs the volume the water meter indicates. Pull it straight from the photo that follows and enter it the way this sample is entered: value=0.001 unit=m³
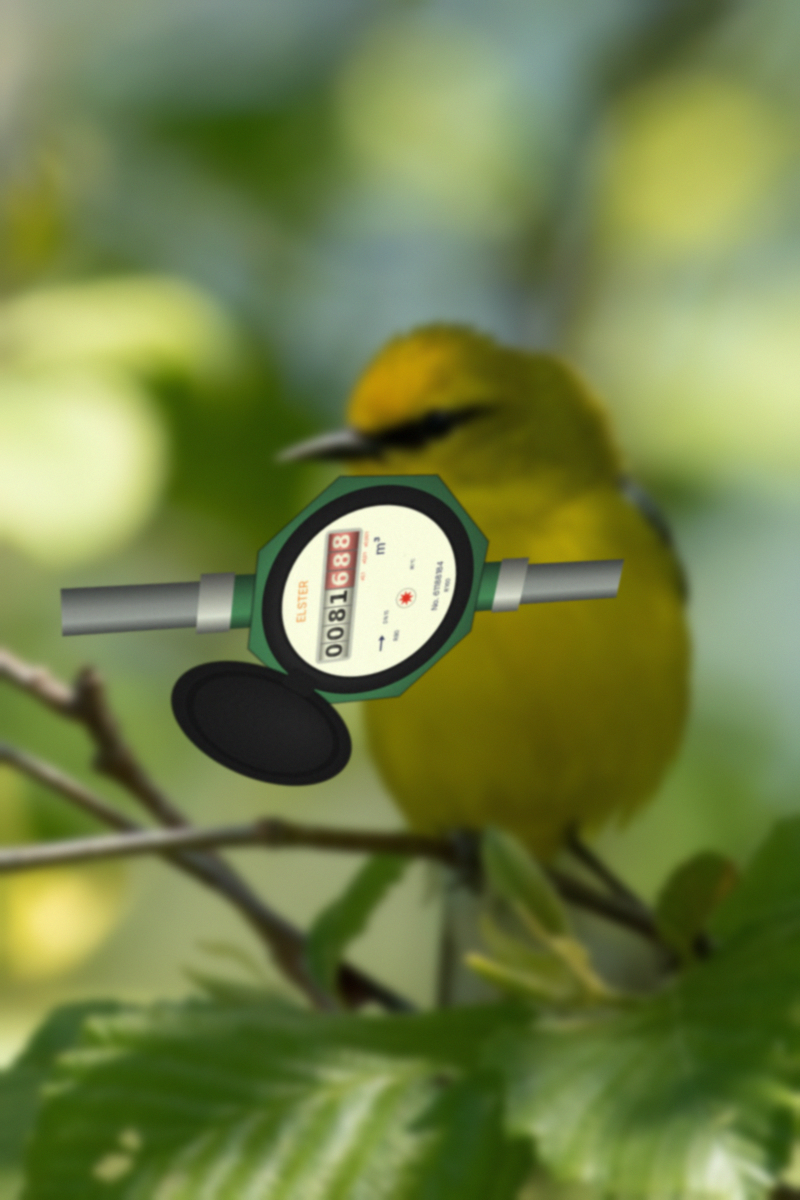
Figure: value=81.688 unit=m³
